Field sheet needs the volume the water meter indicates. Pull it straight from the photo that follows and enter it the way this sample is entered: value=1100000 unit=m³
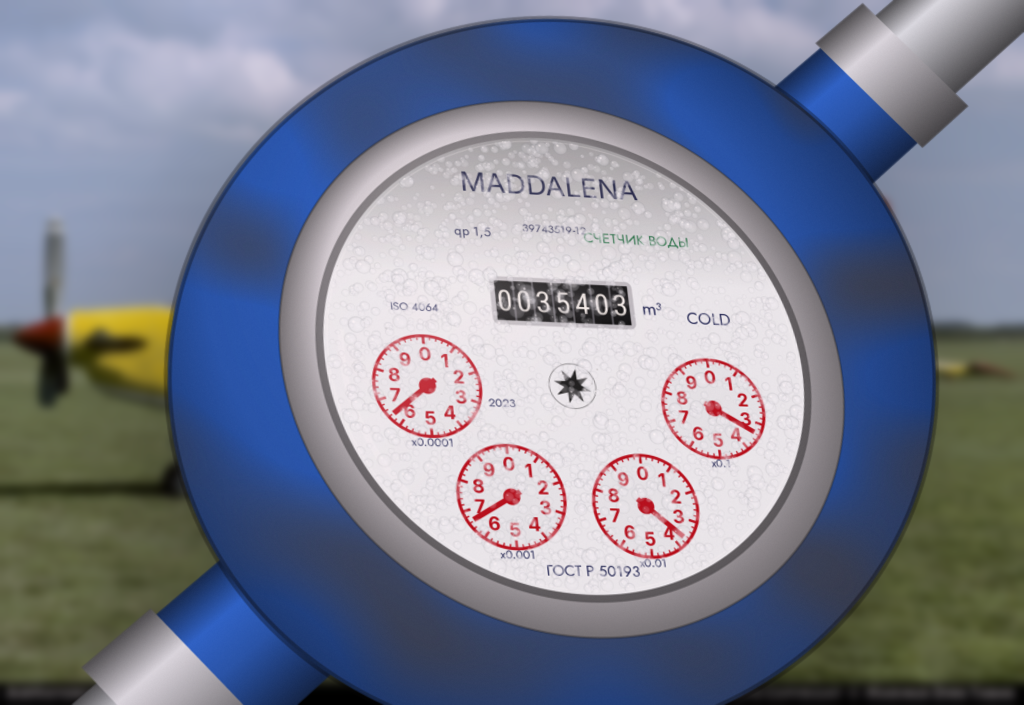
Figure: value=35403.3366 unit=m³
